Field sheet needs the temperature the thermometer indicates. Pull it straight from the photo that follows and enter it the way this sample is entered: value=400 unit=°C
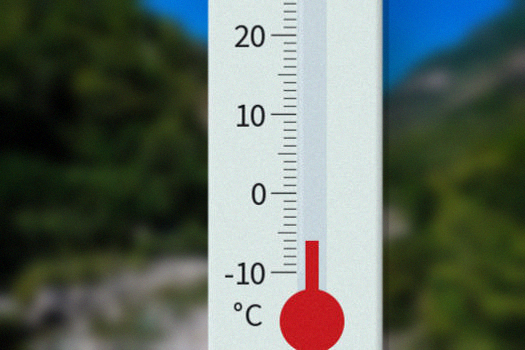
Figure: value=-6 unit=°C
